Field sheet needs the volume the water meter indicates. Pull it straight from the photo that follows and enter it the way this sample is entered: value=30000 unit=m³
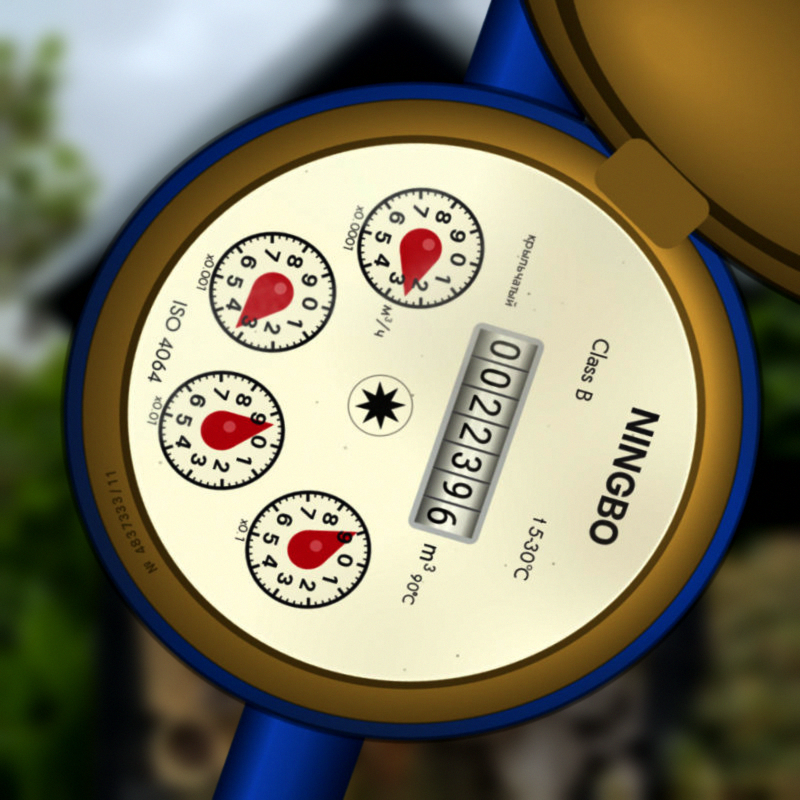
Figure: value=22395.8932 unit=m³
